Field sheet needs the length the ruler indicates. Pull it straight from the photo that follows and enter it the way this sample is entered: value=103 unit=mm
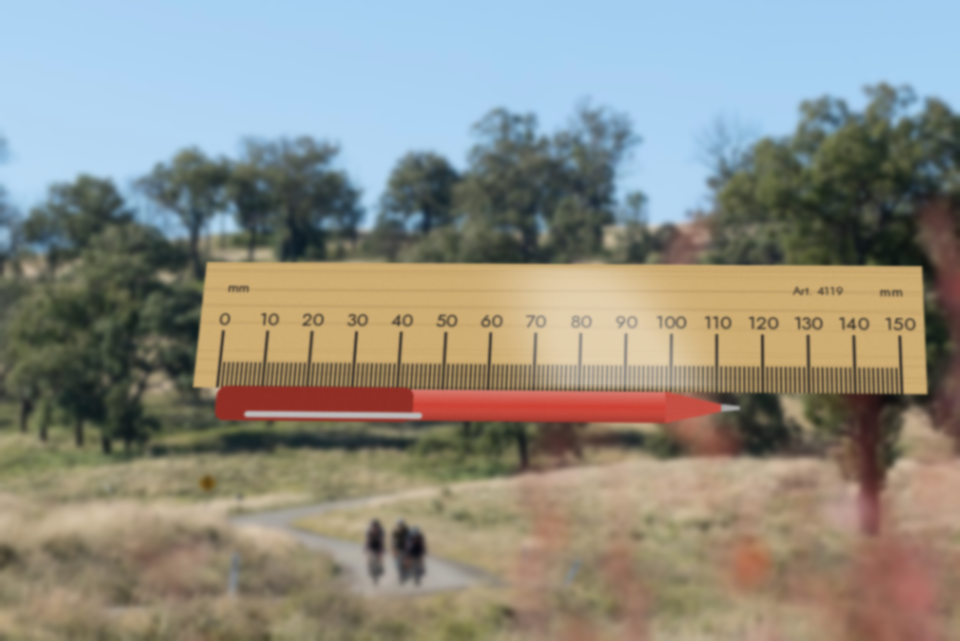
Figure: value=115 unit=mm
